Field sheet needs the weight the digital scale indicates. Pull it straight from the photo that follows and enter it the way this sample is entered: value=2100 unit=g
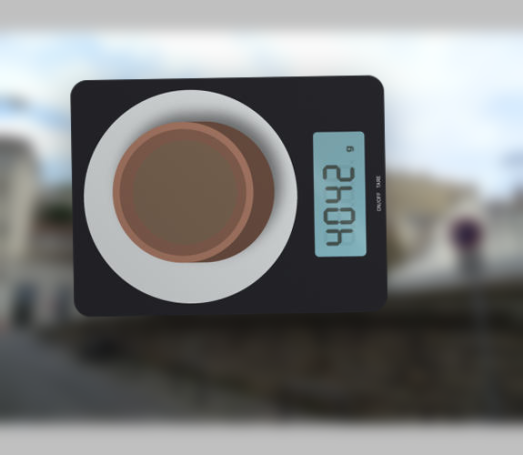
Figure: value=4042 unit=g
